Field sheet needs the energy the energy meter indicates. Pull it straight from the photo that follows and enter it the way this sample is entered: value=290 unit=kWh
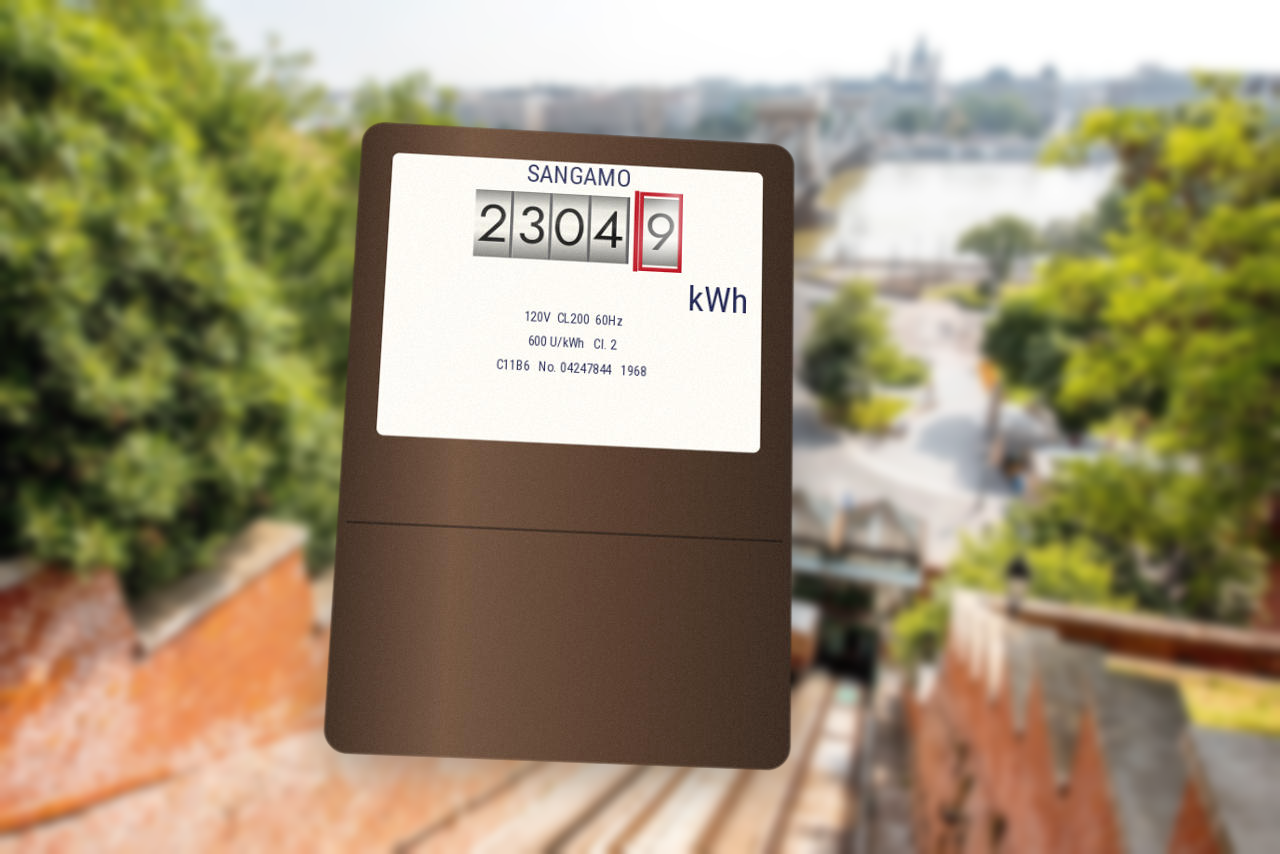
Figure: value=2304.9 unit=kWh
